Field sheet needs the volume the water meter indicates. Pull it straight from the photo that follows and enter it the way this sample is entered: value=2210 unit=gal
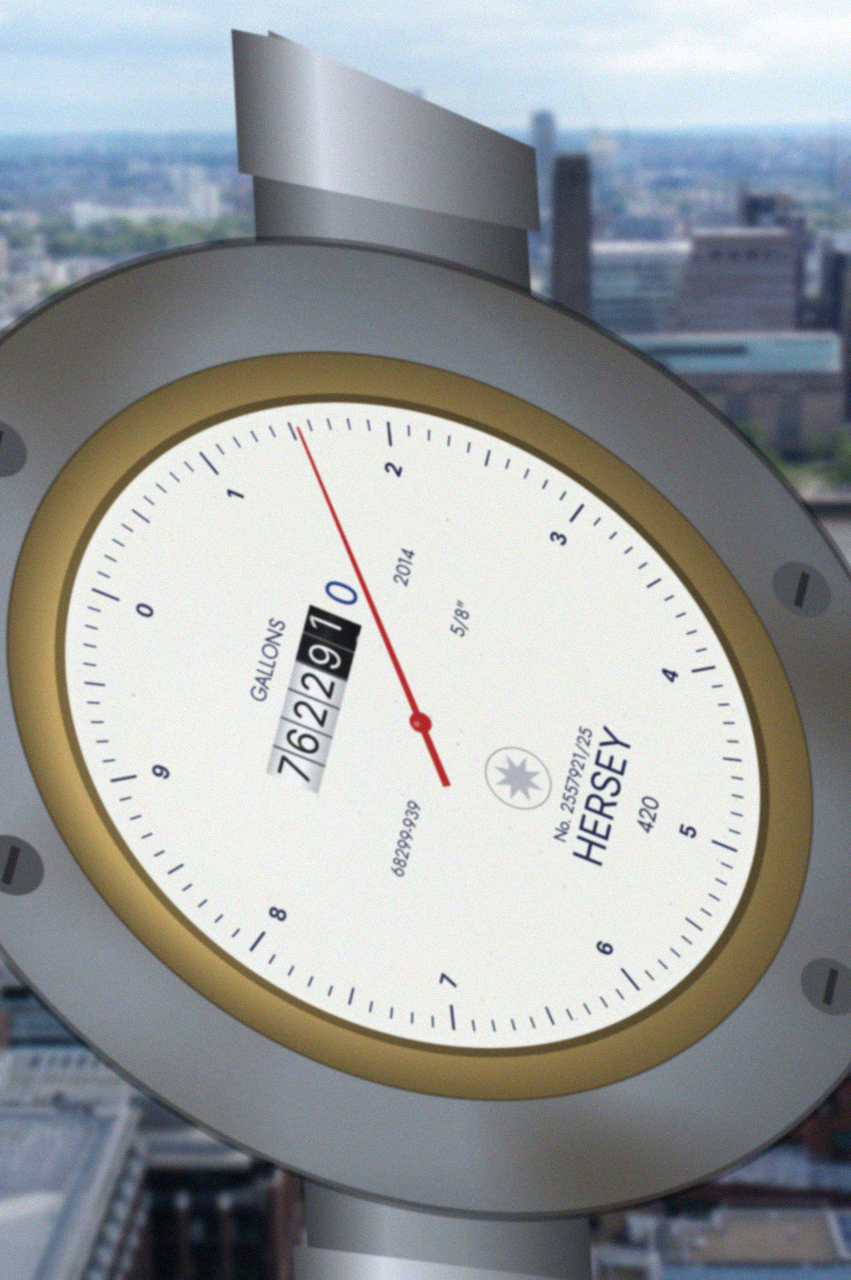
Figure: value=7622911.5 unit=gal
